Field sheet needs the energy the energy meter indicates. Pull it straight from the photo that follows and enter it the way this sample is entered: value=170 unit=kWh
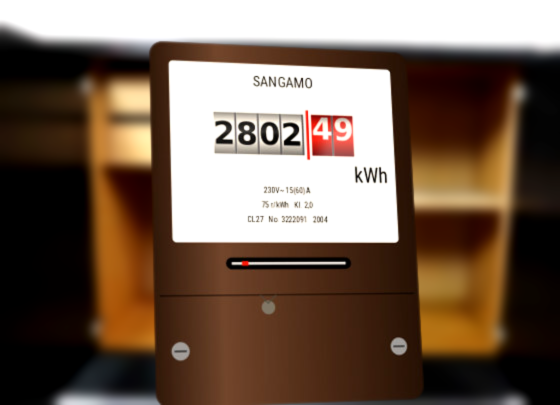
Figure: value=2802.49 unit=kWh
